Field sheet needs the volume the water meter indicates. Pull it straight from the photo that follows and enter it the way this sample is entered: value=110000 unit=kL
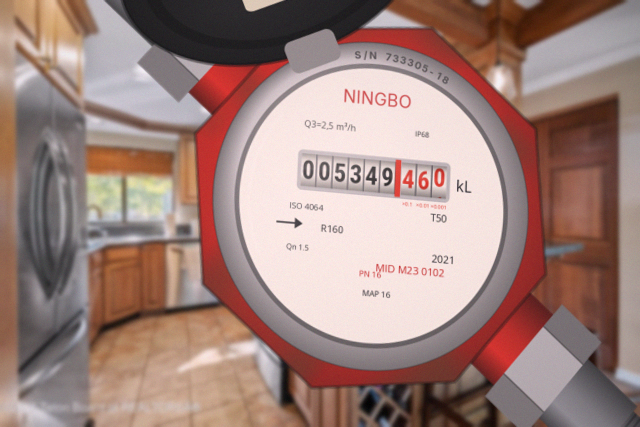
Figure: value=5349.460 unit=kL
